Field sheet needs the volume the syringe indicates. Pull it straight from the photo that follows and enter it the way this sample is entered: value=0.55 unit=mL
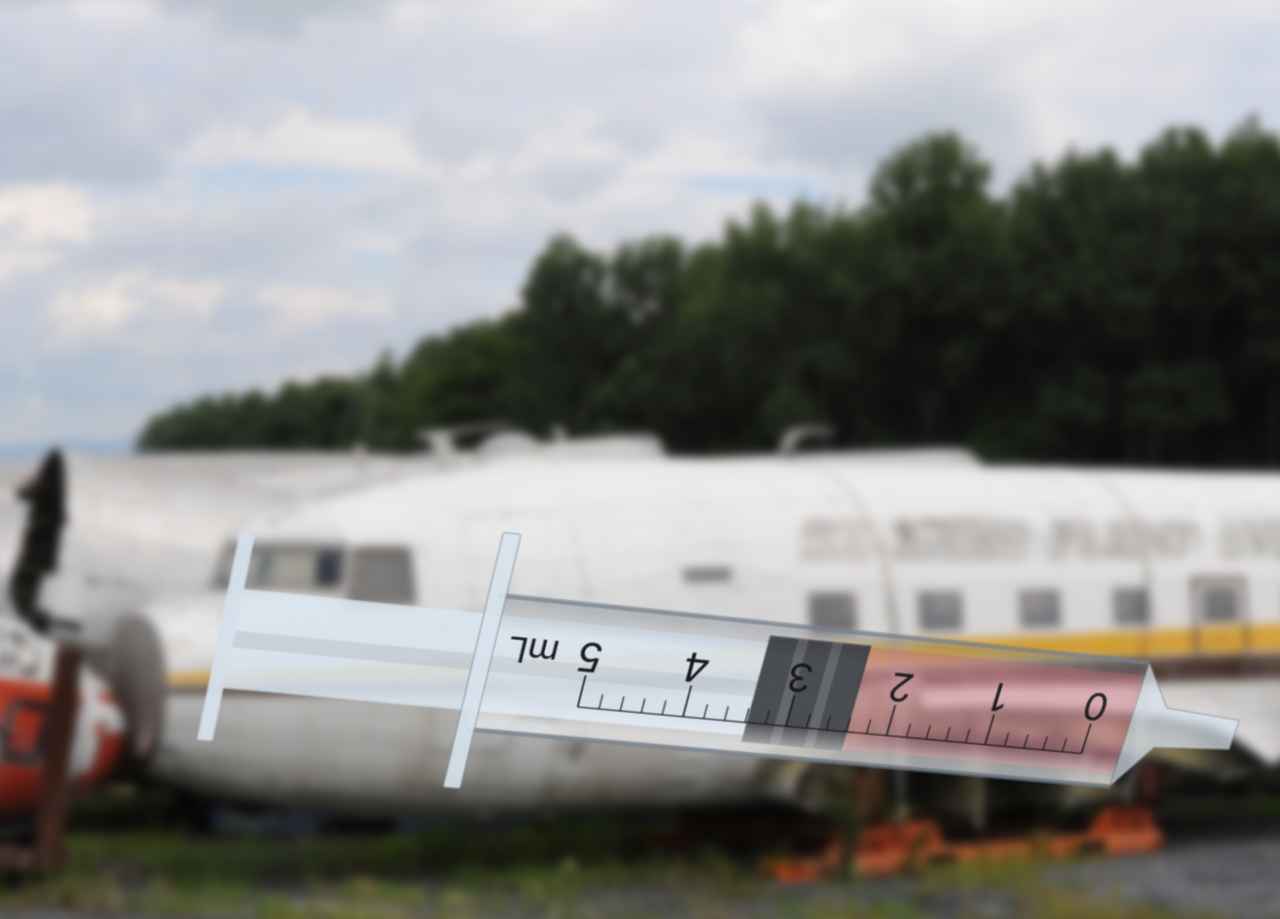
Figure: value=2.4 unit=mL
